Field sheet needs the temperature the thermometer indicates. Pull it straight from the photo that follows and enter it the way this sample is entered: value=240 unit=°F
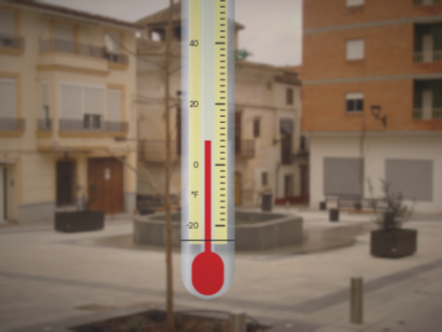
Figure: value=8 unit=°F
